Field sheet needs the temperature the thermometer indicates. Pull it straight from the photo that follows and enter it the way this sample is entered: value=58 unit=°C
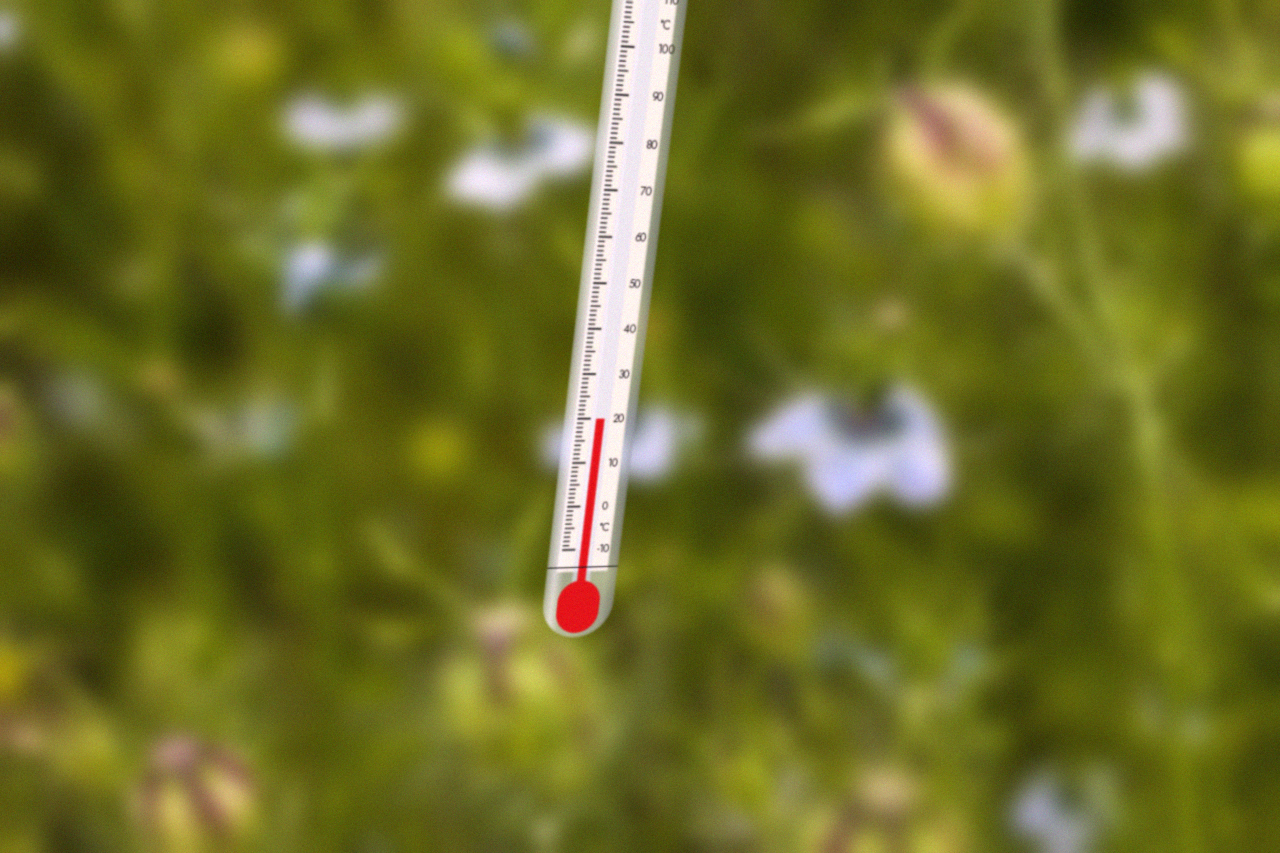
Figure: value=20 unit=°C
